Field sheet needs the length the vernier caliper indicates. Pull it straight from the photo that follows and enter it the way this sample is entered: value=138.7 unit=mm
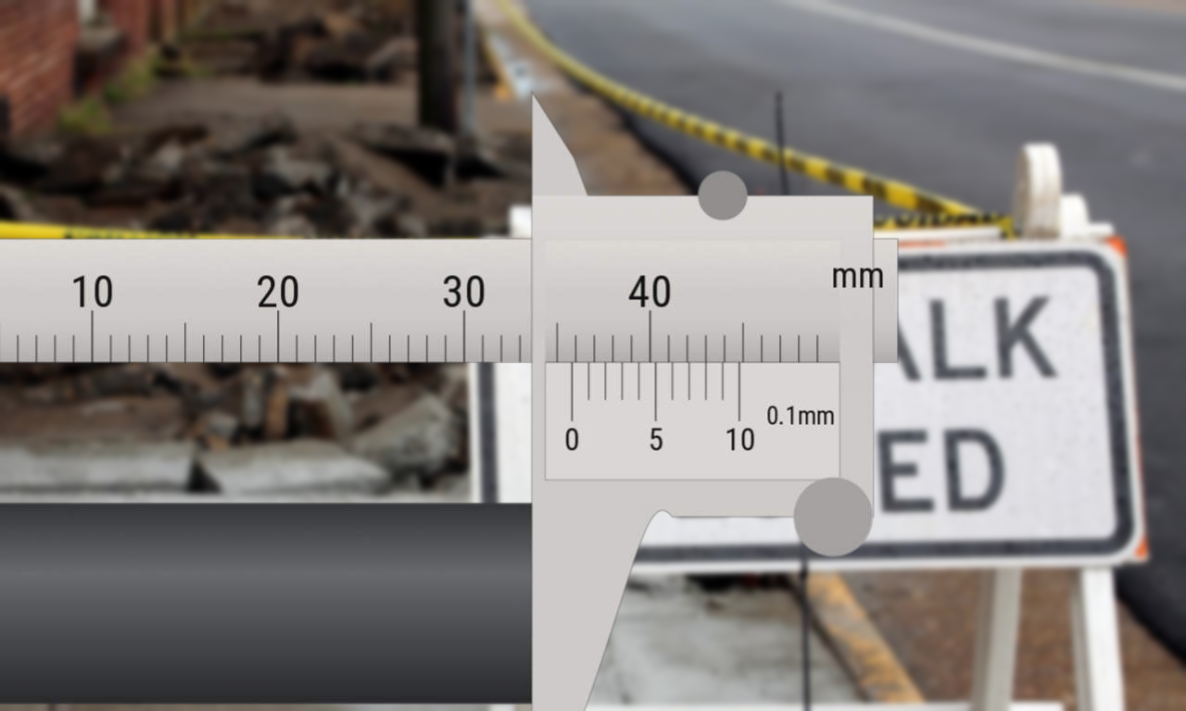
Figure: value=35.8 unit=mm
